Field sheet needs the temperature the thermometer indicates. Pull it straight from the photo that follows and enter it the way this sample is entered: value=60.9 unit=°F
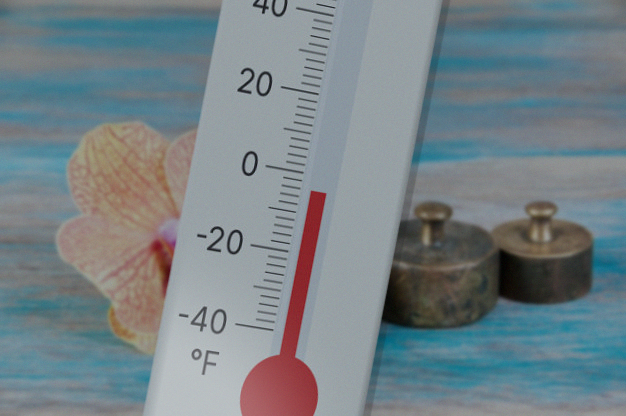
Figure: value=-4 unit=°F
